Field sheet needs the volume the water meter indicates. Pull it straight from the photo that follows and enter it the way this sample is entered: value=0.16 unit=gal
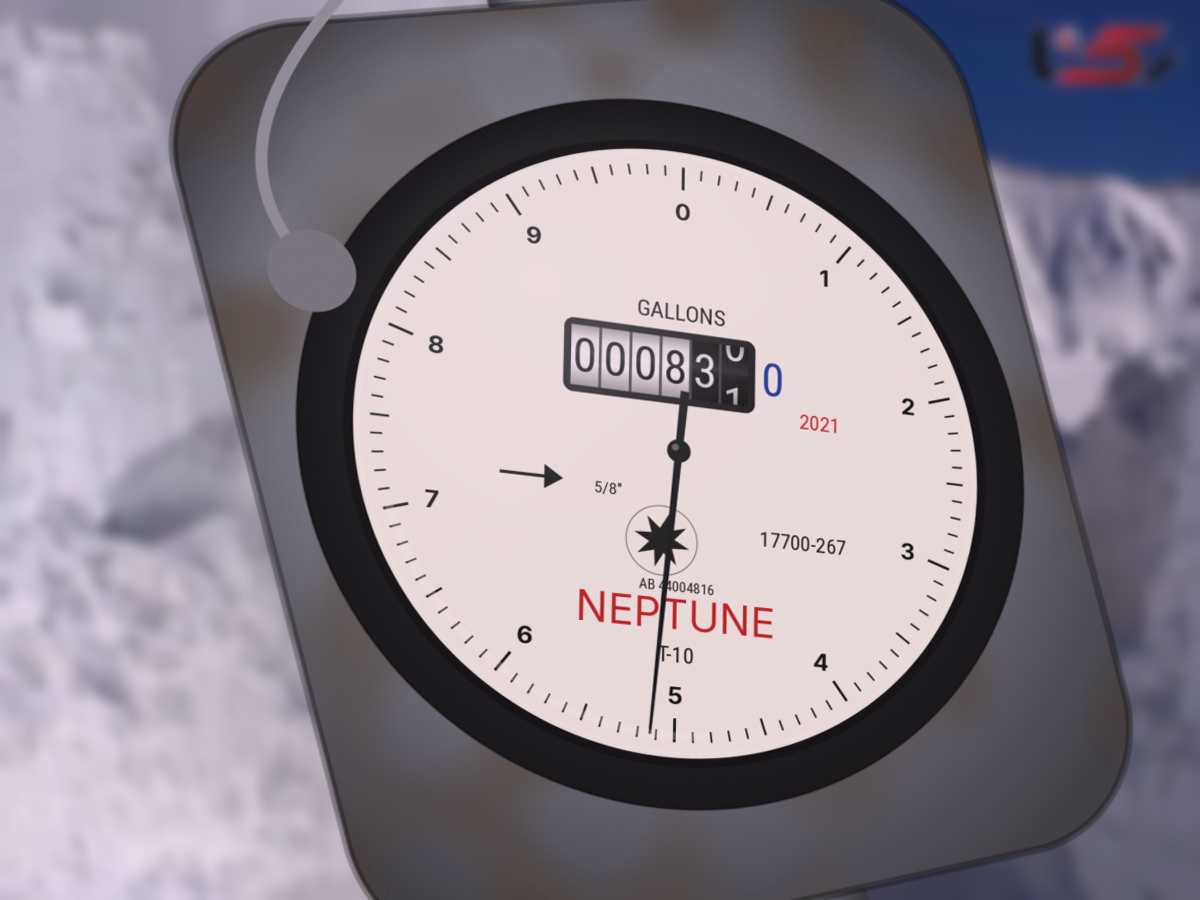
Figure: value=8305.1 unit=gal
